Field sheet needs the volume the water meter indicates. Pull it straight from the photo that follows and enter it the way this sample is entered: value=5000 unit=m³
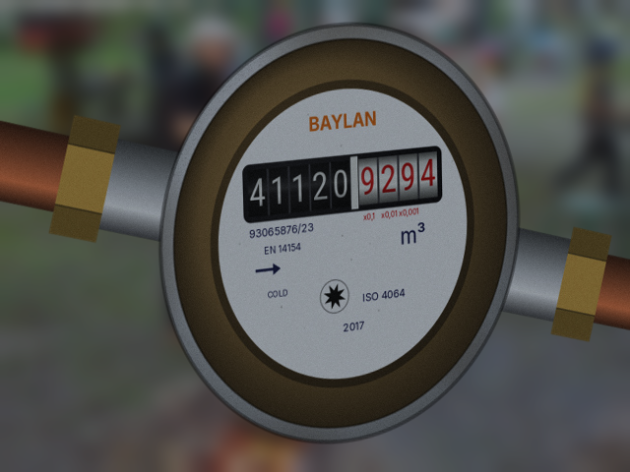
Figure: value=41120.9294 unit=m³
